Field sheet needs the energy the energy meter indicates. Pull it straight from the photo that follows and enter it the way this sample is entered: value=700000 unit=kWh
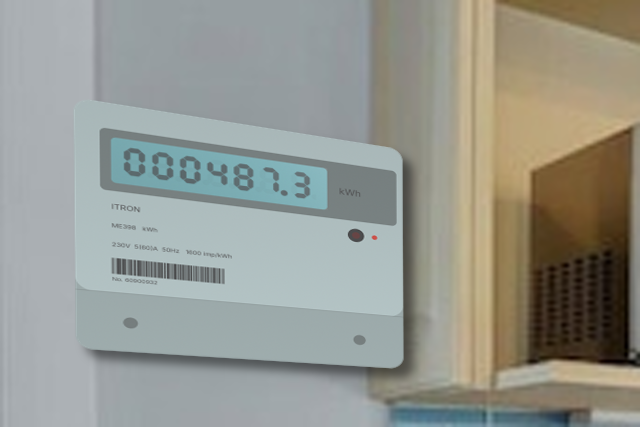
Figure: value=487.3 unit=kWh
